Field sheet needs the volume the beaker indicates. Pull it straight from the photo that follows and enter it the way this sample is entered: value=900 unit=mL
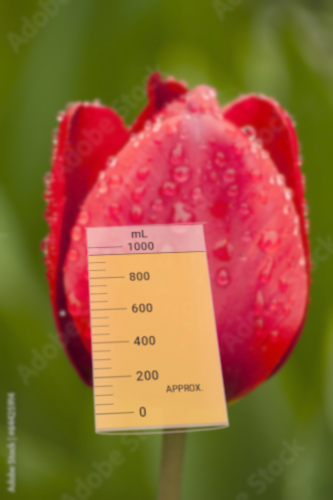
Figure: value=950 unit=mL
